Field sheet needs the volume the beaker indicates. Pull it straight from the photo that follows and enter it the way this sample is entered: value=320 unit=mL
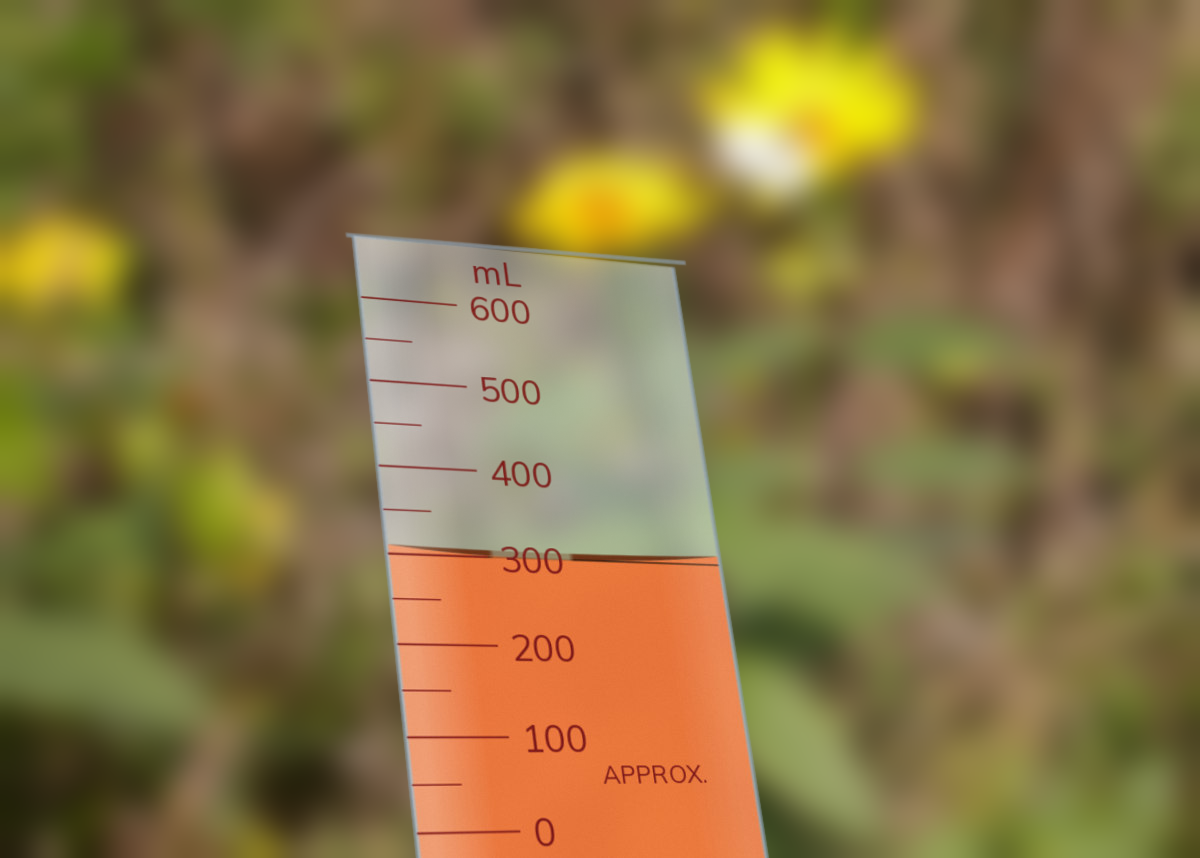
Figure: value=300 unit=mL
